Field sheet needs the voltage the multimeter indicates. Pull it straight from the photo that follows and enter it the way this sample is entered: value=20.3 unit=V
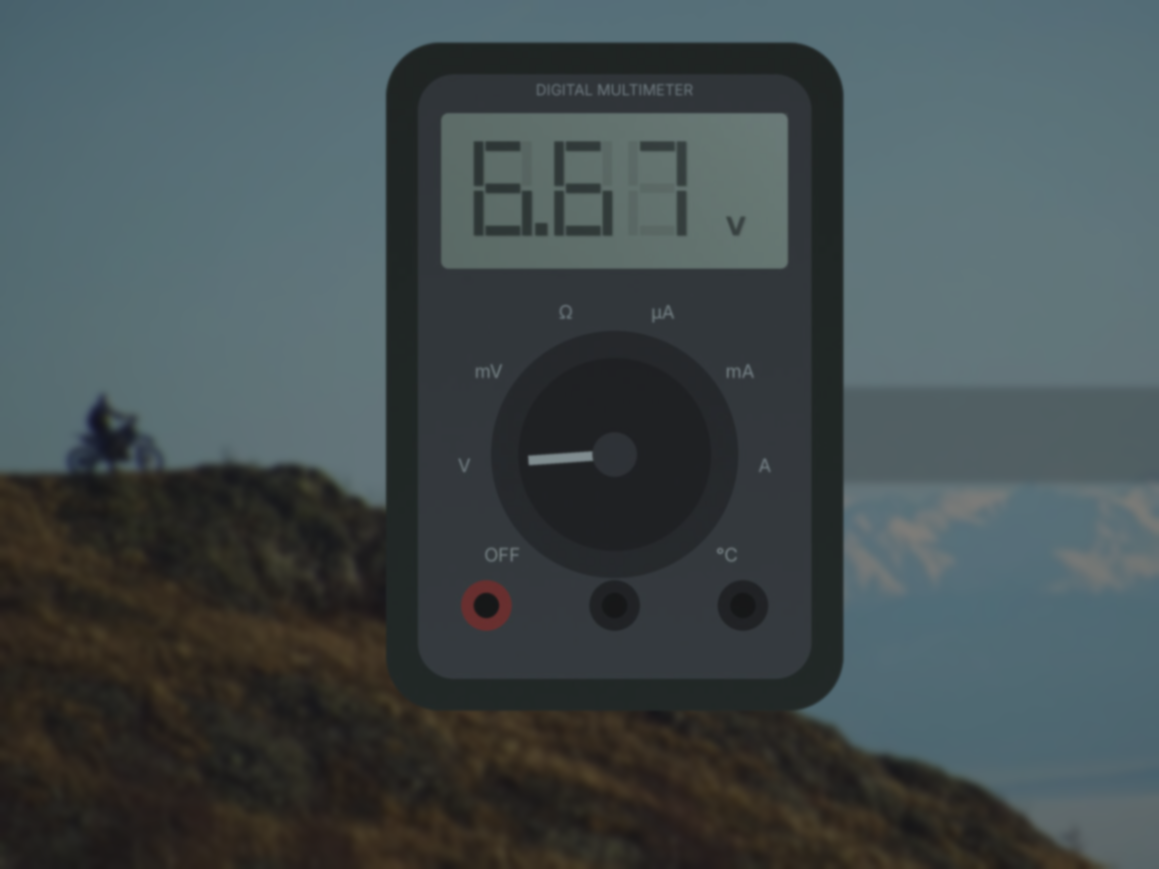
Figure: value=6.67 unit=V
